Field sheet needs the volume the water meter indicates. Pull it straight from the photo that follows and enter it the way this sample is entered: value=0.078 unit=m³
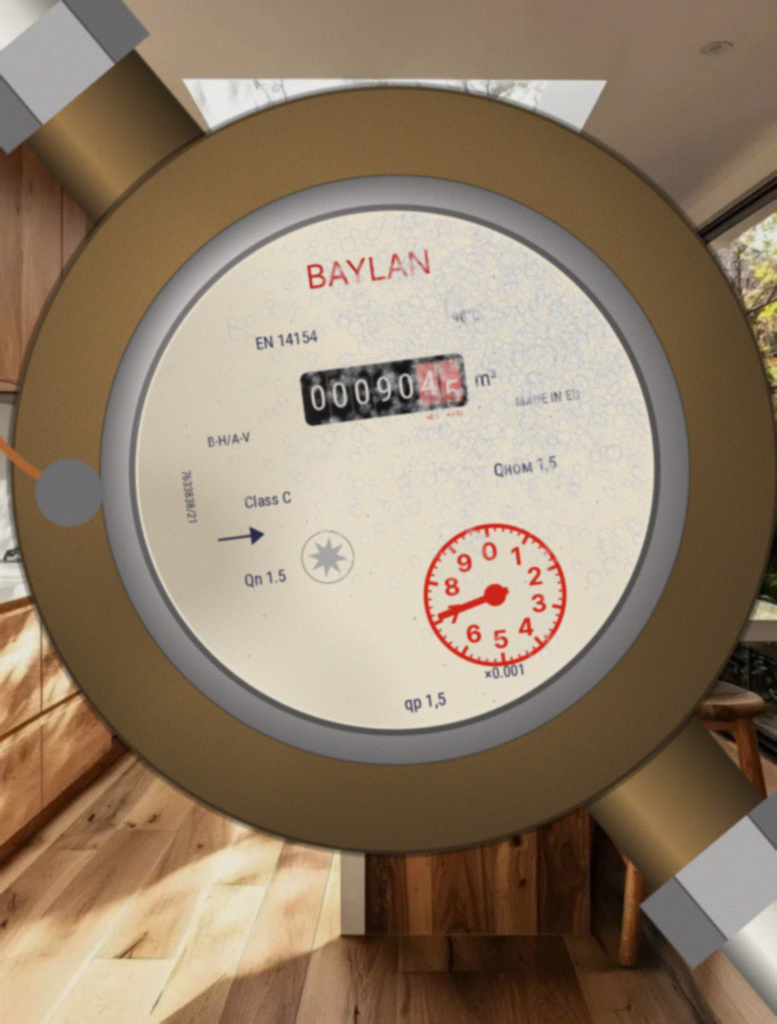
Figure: value=90.447 unit=m³
